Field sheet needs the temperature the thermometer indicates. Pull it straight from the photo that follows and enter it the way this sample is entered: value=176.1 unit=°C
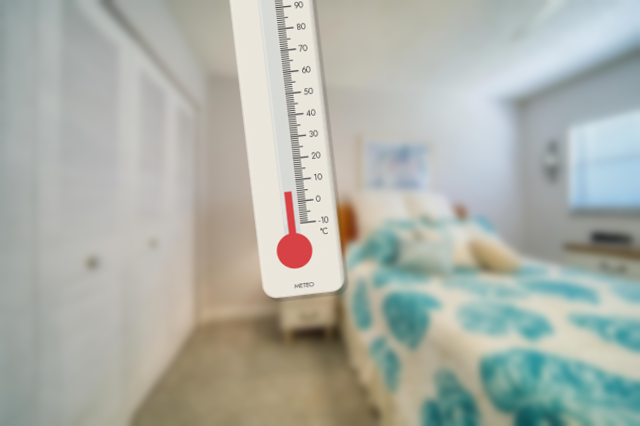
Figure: value=5 unit=°C
